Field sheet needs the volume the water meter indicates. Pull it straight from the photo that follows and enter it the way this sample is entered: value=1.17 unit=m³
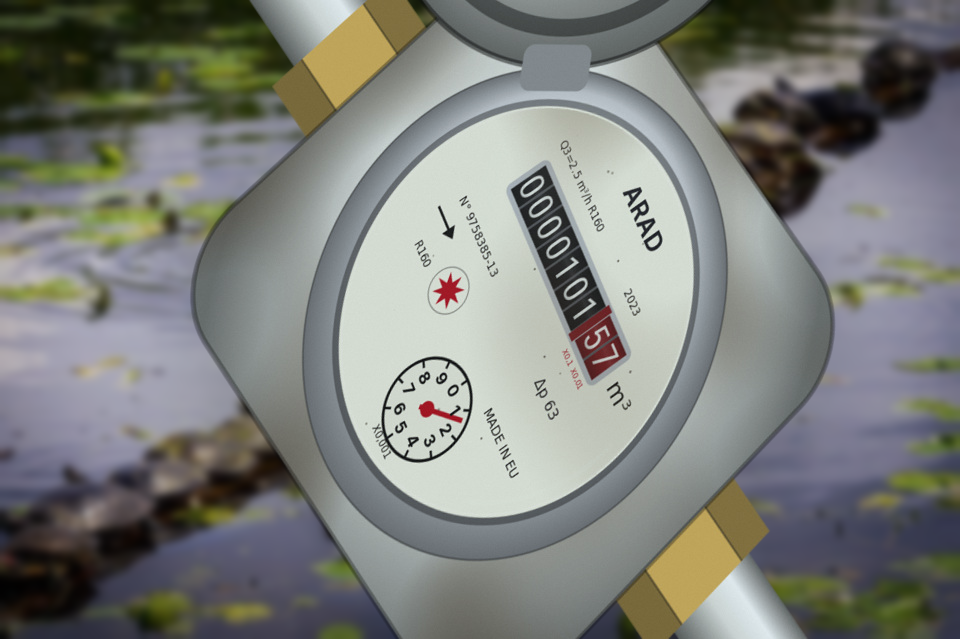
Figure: value=101.571 unit=m³
